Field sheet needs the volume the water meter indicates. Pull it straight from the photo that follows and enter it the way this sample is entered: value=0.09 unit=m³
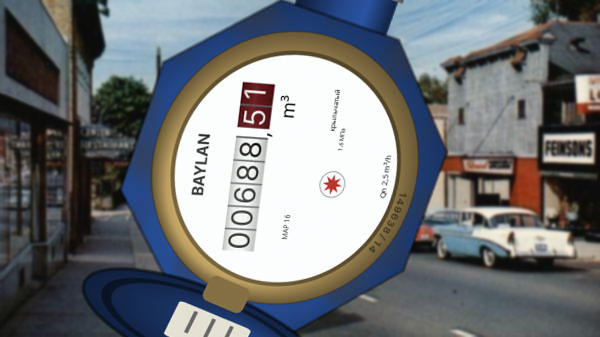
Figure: value=688.51 unit=m³
